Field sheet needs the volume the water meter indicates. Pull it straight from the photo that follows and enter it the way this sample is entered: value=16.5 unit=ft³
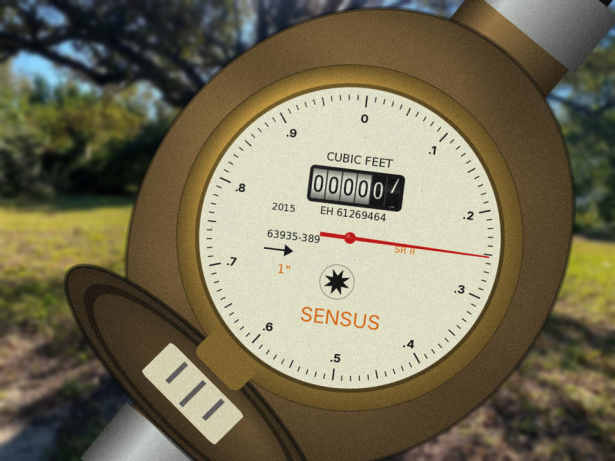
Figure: value=7.25 unit=ft³
